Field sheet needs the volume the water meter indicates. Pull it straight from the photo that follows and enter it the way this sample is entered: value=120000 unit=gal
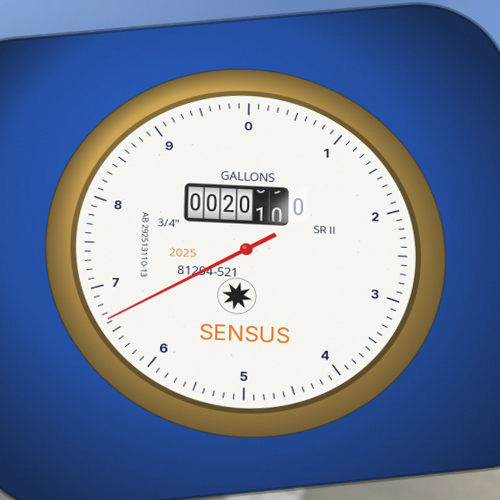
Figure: value=20096.6 unit=gal
